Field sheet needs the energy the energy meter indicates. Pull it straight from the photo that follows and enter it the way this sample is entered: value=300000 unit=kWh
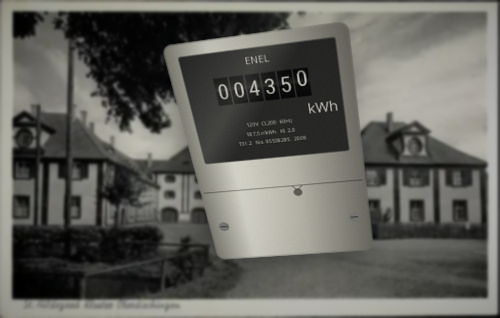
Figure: value=4350 unit=kWh
